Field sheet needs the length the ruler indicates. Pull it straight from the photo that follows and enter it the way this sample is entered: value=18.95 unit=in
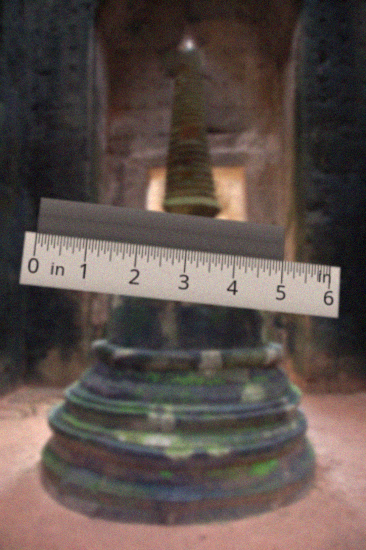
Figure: value=5 unit=in
